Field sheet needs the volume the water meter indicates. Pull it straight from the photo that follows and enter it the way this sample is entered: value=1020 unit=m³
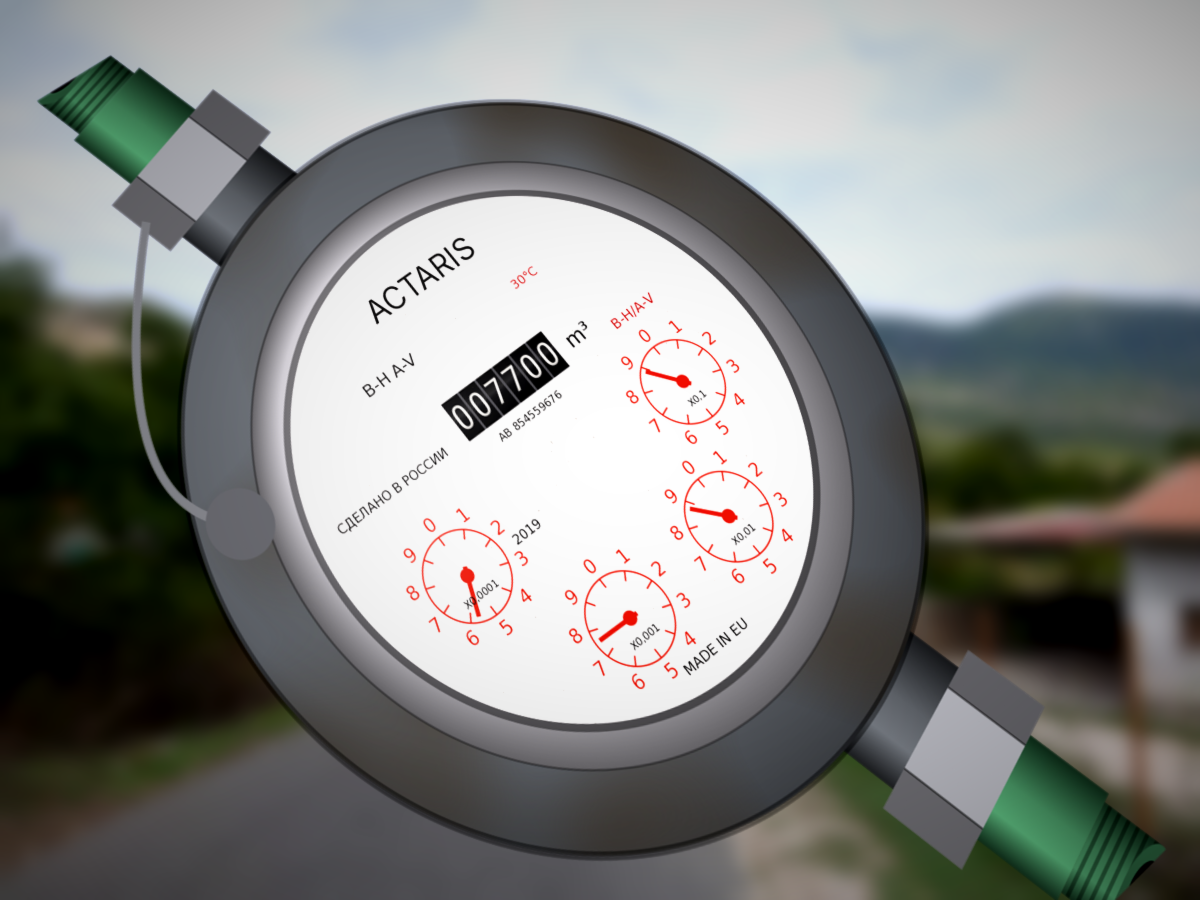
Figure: value=7700.8875 unit=m³
